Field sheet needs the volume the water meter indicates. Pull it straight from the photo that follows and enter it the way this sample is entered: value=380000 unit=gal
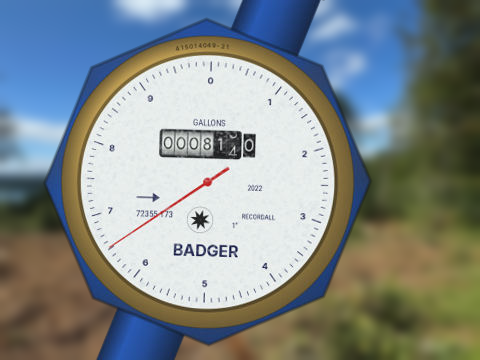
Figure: value=8136.5 unit=gal
